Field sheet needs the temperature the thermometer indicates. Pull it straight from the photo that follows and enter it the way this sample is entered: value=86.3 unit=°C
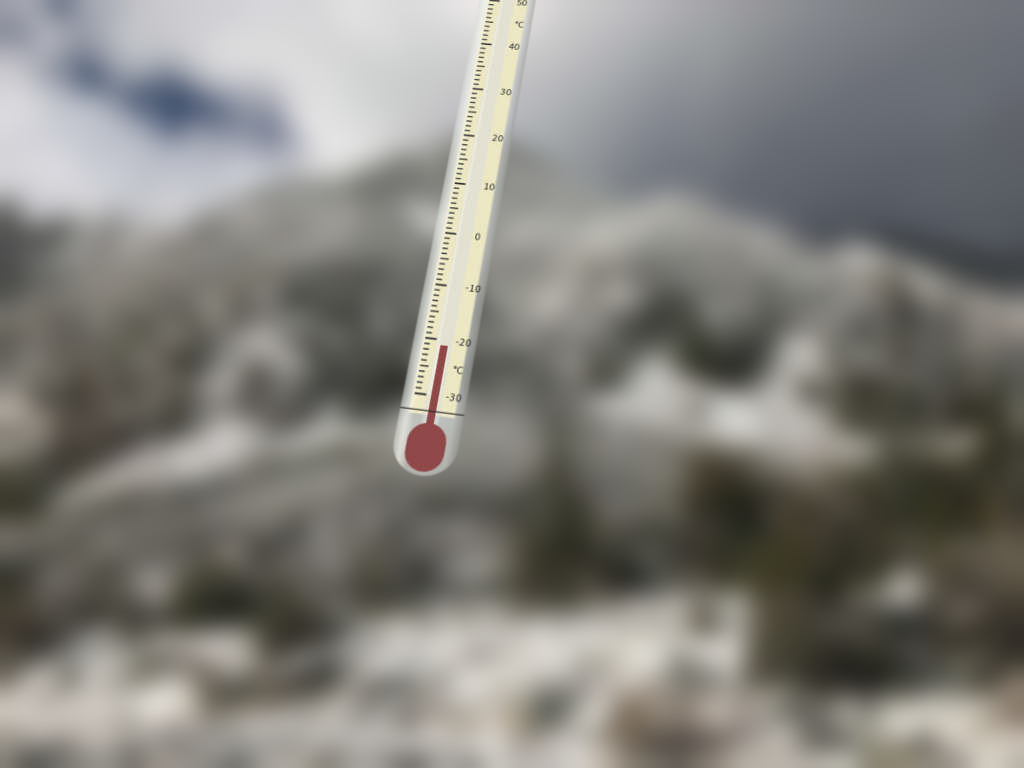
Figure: value=-21 unit=°C
